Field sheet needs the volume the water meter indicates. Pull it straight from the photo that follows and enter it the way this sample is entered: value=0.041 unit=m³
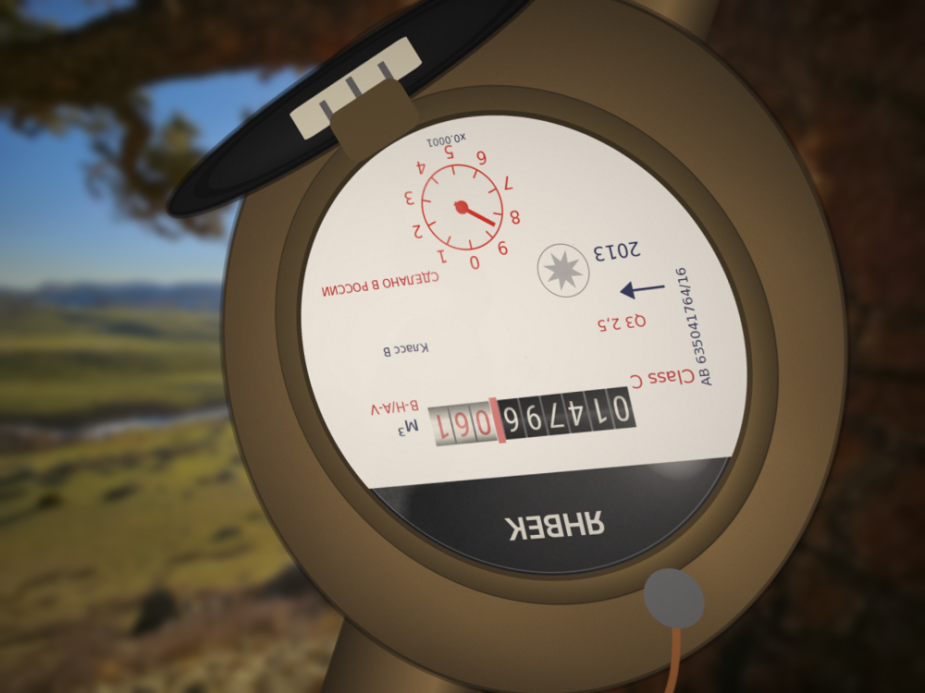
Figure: value=14796.0618 unit=m³
